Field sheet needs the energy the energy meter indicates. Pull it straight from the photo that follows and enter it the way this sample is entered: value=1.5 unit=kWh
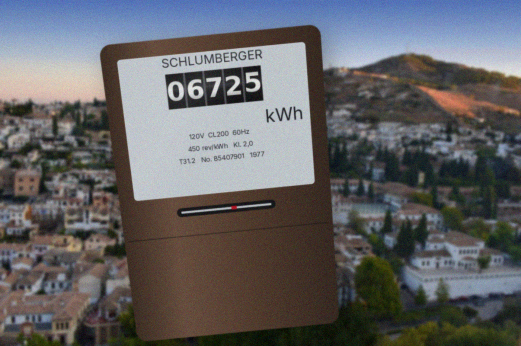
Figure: value=6725 unit=kWh
